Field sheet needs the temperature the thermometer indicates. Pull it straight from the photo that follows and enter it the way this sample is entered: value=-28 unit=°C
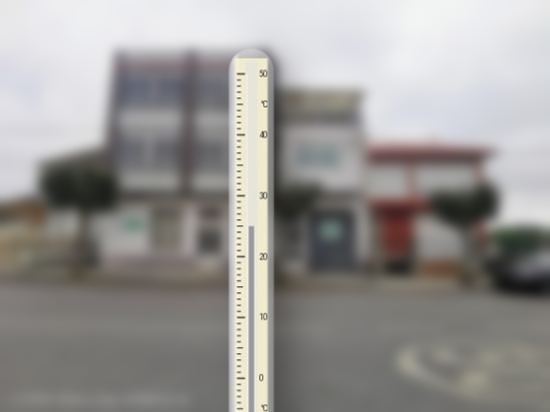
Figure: value=25 unit=°C
